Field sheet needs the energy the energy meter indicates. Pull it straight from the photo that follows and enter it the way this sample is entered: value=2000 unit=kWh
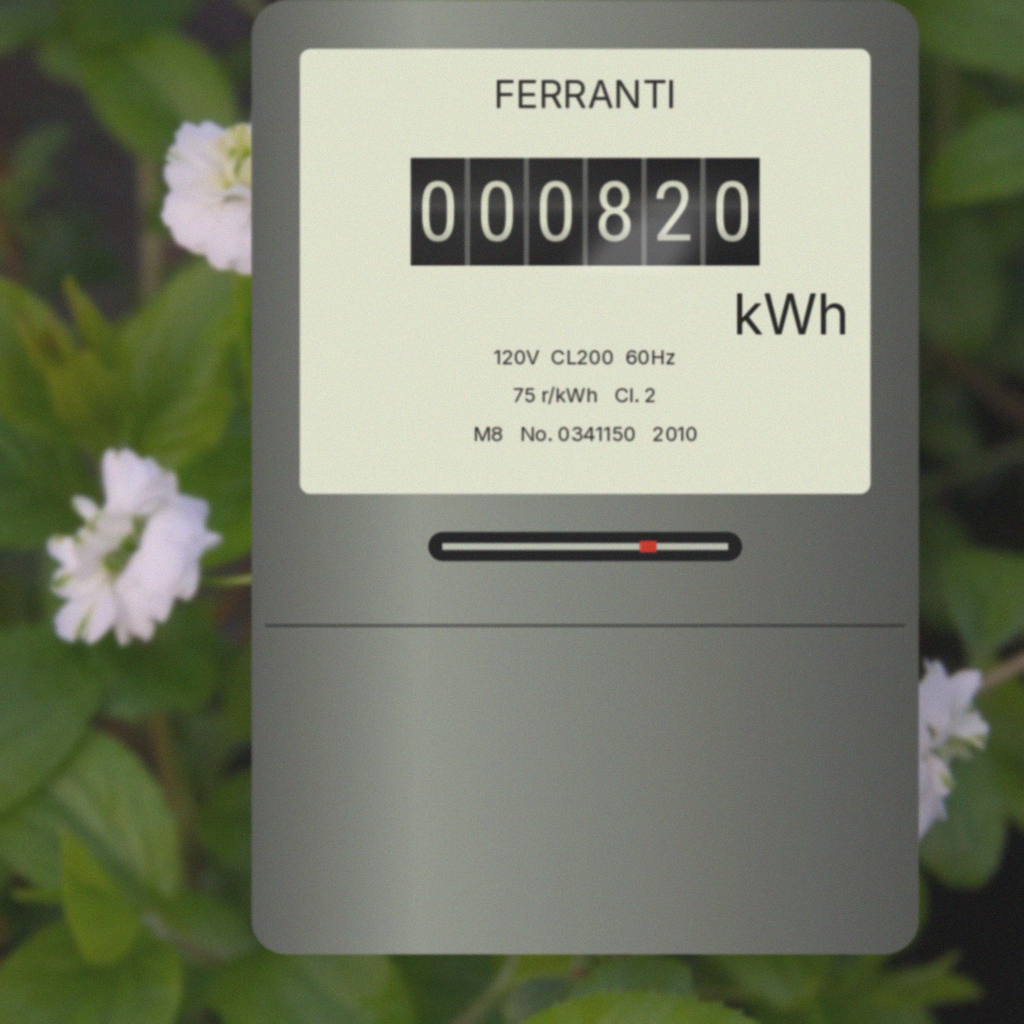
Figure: value=820 unit=kWh
